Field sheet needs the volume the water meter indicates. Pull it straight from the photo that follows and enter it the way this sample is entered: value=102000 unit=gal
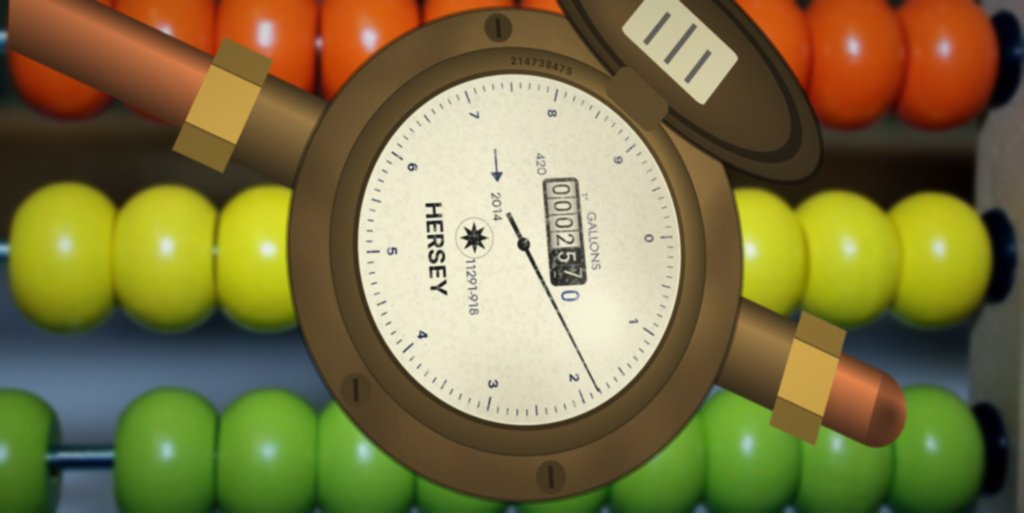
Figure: value=2571.8 unit=gal
